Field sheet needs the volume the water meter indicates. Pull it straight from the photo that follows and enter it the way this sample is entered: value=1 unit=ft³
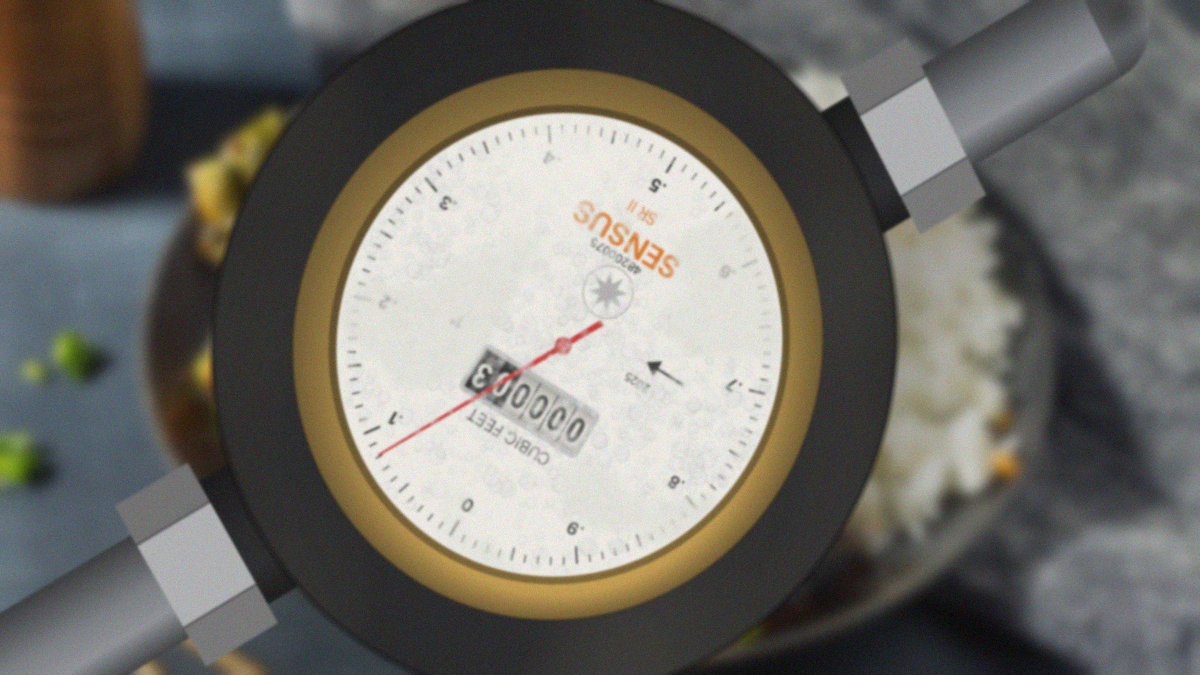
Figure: value=3.08 unit=ft³
